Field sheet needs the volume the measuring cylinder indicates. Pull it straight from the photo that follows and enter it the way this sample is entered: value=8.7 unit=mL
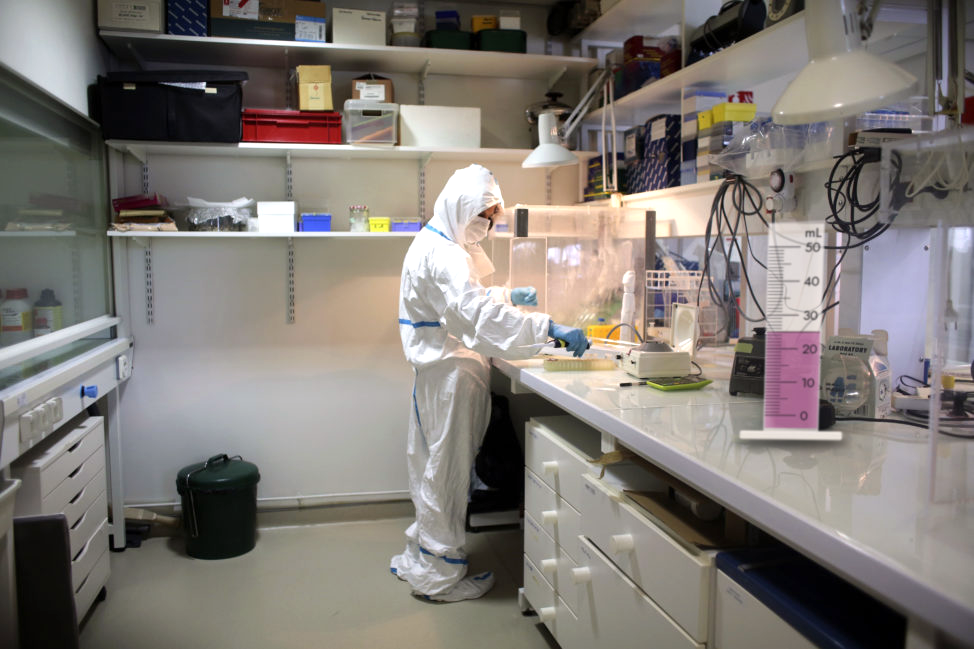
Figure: value=25 unit=mL
